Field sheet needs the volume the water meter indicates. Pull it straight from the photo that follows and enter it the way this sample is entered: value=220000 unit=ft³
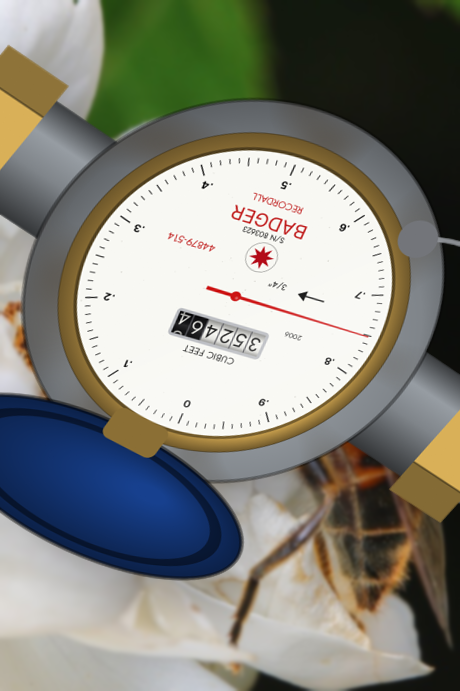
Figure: value=352463.75 unit=ft³
